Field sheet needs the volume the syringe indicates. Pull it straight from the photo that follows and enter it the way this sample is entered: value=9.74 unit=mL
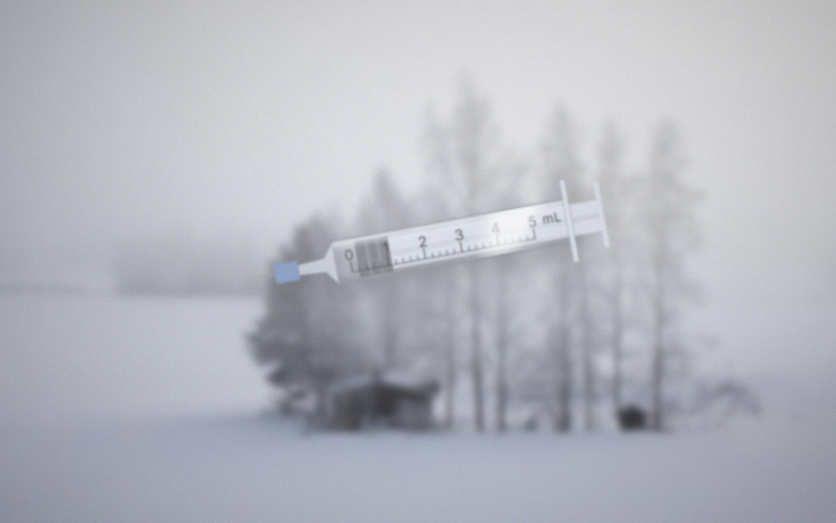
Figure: value=0.2 unit=mL
